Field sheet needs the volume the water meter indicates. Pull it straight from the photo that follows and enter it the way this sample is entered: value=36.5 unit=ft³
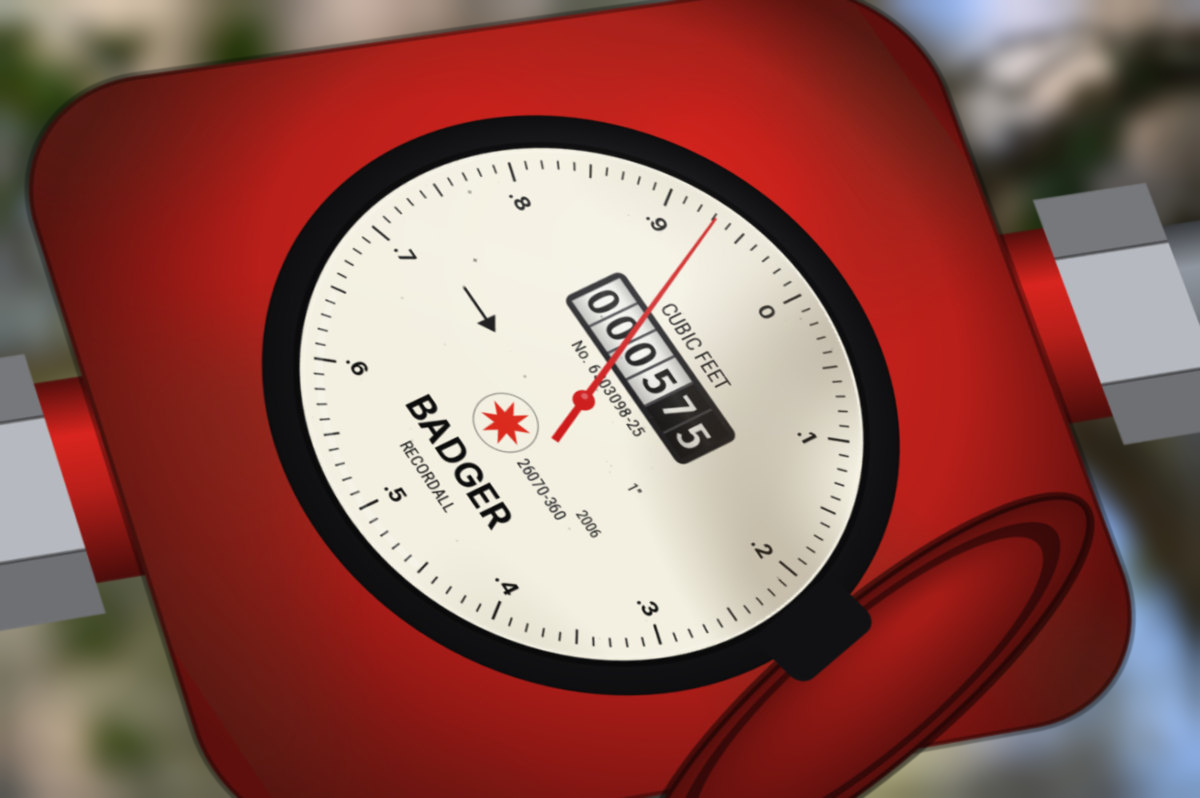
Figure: value=574.93 unit=ft³
